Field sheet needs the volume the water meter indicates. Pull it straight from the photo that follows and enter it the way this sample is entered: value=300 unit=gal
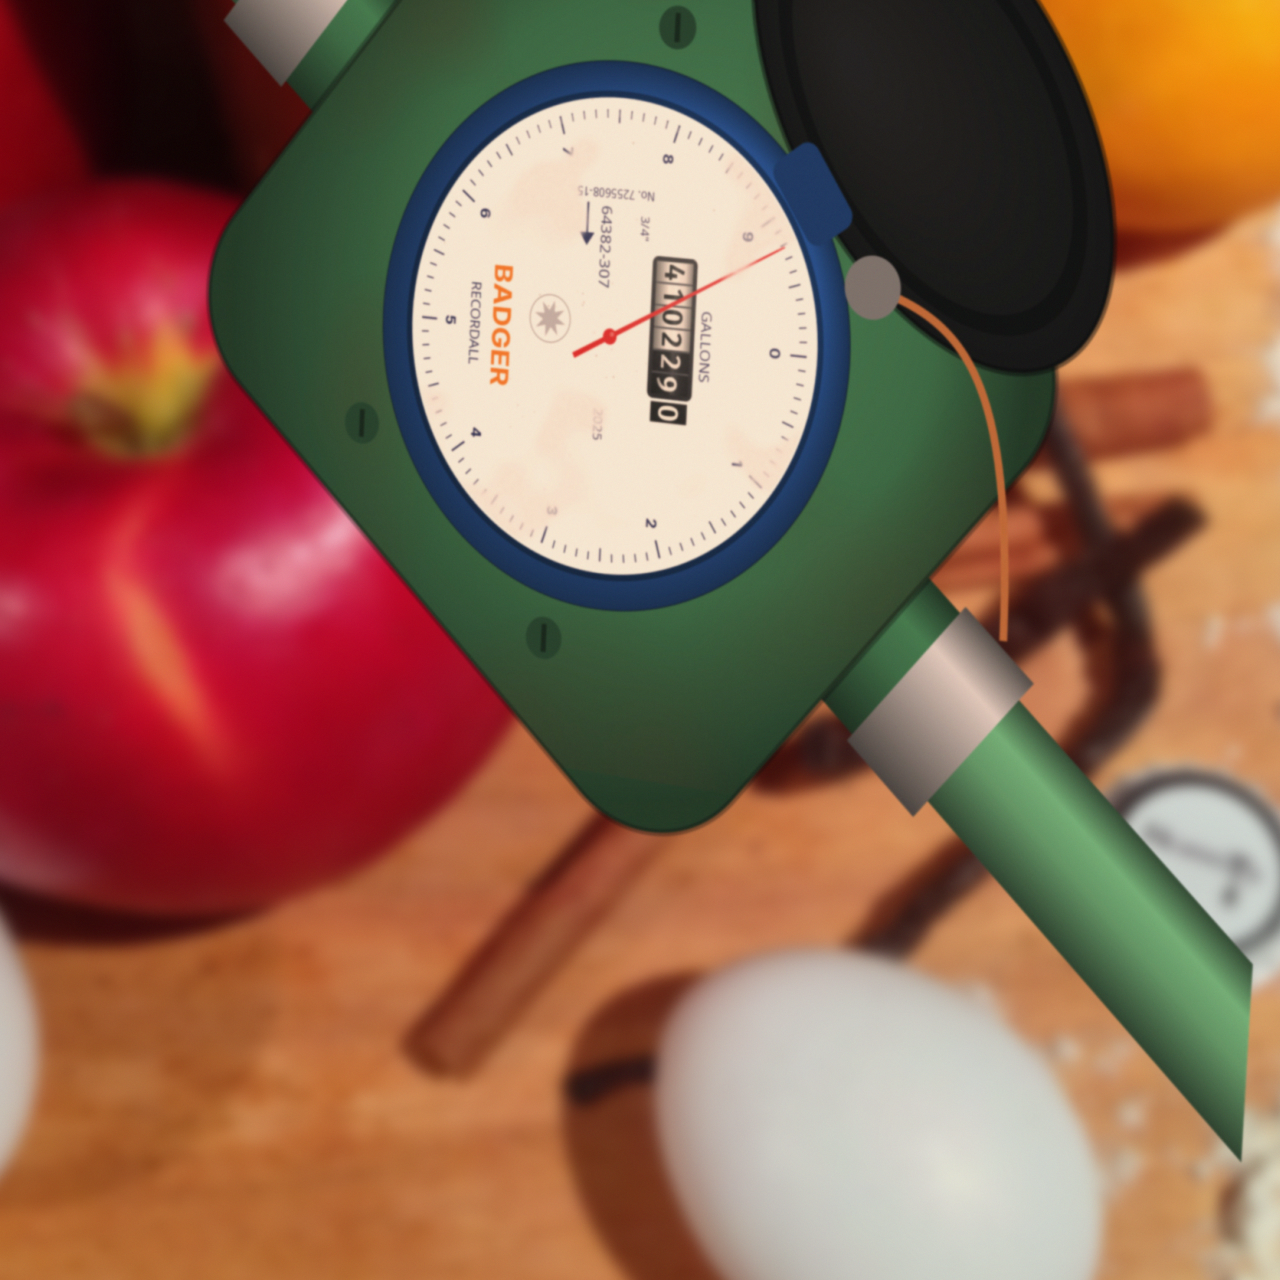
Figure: value=4102289.2 unit=gal
